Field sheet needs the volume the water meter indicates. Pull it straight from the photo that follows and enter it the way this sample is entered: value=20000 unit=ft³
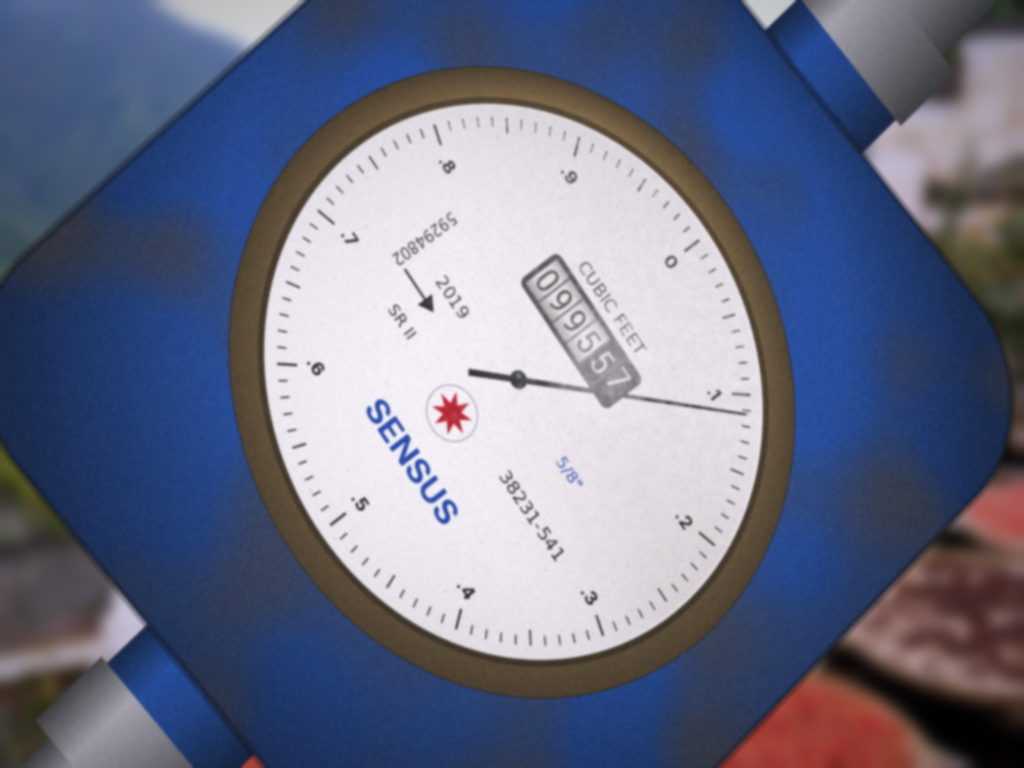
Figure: value=99557.11 unit=ft³
